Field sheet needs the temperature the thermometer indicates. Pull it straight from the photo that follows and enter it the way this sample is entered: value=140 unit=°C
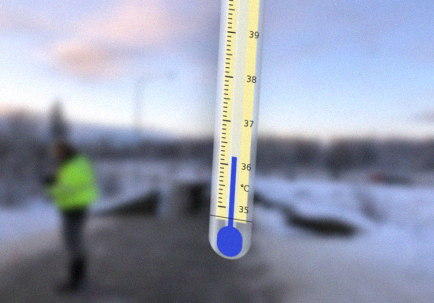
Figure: value=36.2 unit=°C
